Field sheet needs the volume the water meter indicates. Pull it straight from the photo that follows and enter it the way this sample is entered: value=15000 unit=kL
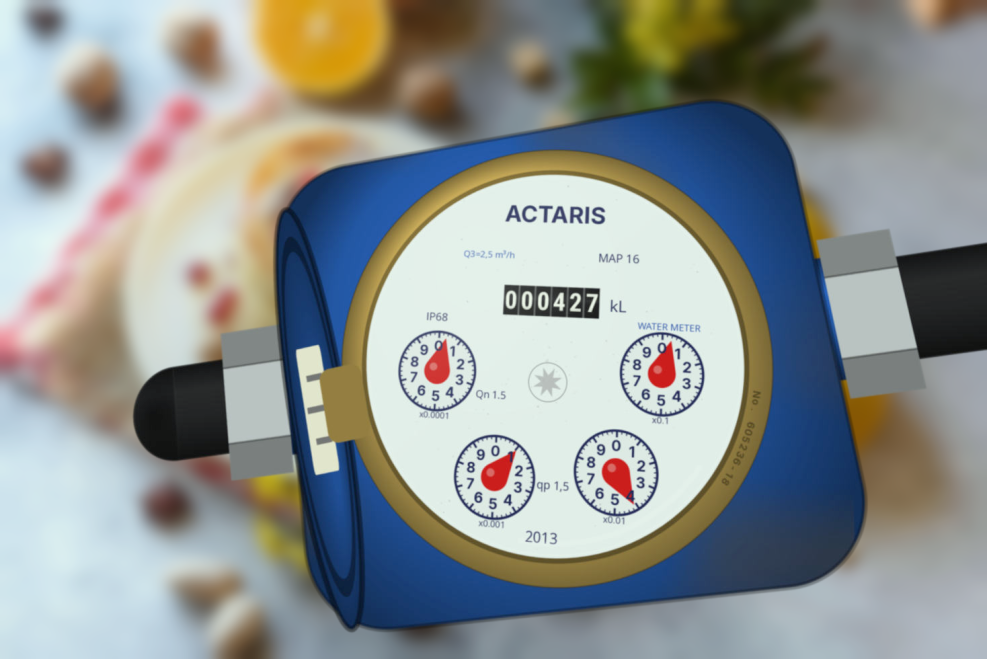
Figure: value=427.0410 unit=kL
